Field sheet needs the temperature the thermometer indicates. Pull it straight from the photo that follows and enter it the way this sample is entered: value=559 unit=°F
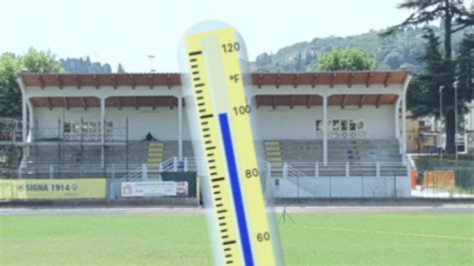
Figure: value=100 unit=°F
